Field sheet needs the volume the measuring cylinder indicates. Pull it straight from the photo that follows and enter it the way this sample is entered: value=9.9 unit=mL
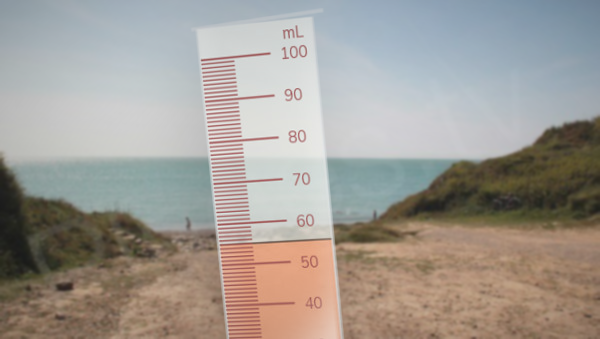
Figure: value=55 unit=mL
